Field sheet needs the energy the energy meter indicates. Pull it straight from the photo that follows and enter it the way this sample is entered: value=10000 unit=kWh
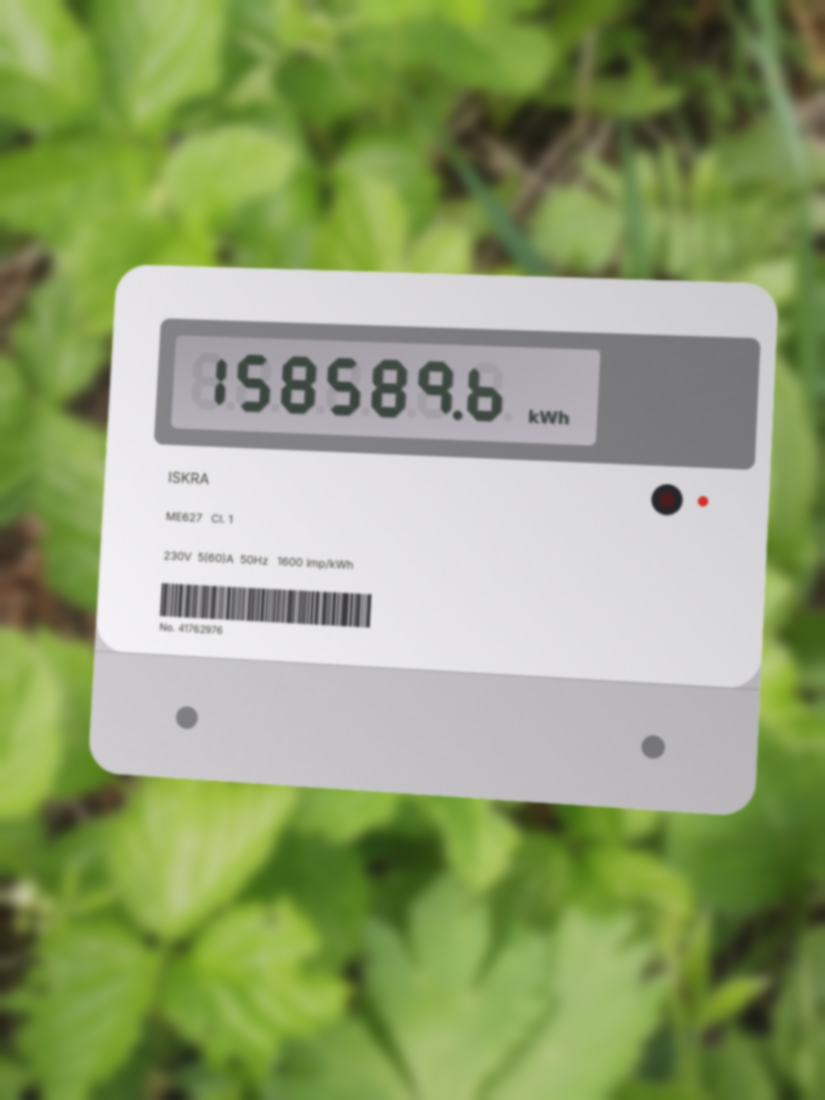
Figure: value=158589.6 unit=kWh
